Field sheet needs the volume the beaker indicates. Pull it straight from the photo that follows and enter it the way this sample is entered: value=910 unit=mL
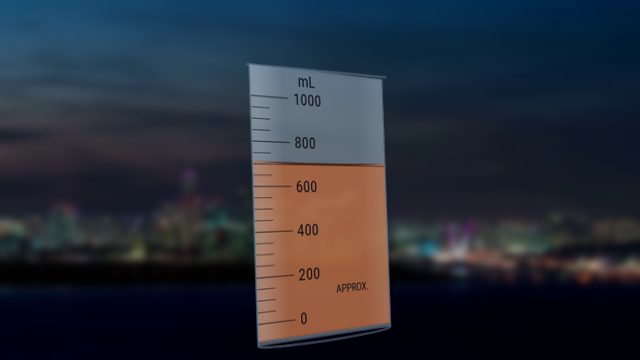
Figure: value=700 unit=mL
